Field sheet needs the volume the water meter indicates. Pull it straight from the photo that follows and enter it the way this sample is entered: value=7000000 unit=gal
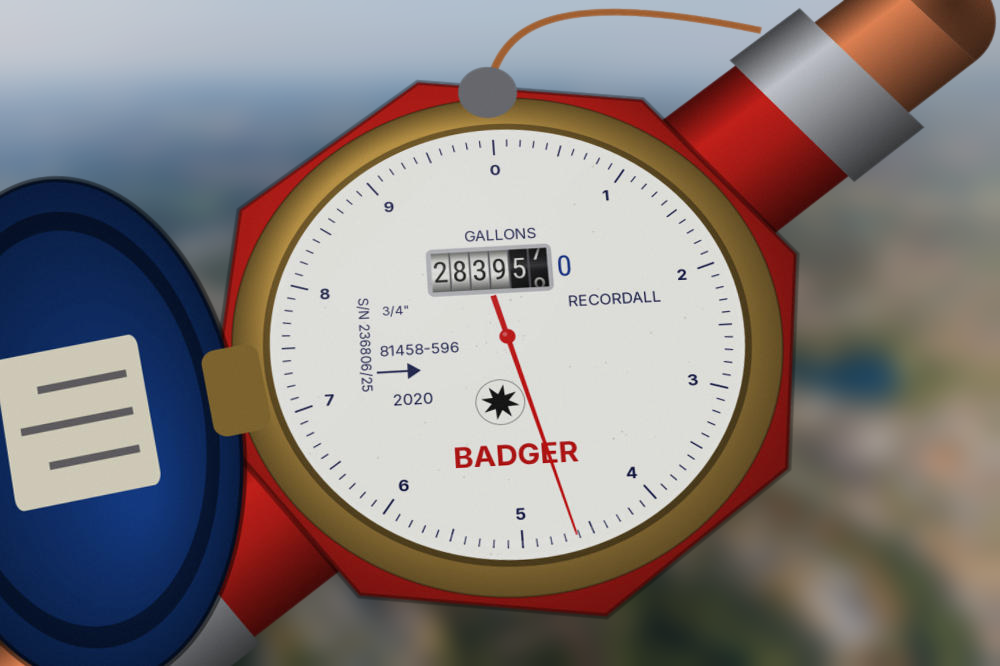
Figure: value=2839574.6 unit=gal
